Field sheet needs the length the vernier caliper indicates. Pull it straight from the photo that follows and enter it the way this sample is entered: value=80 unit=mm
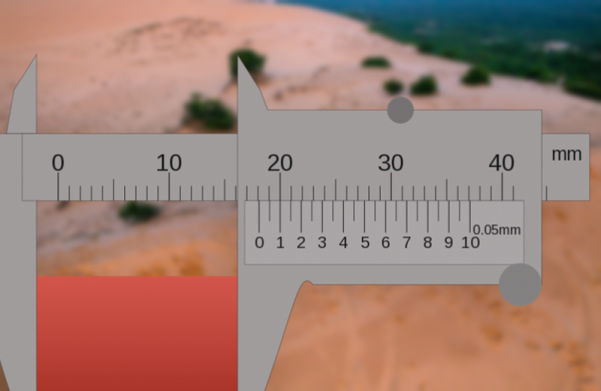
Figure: value=18.1 unit=mm
